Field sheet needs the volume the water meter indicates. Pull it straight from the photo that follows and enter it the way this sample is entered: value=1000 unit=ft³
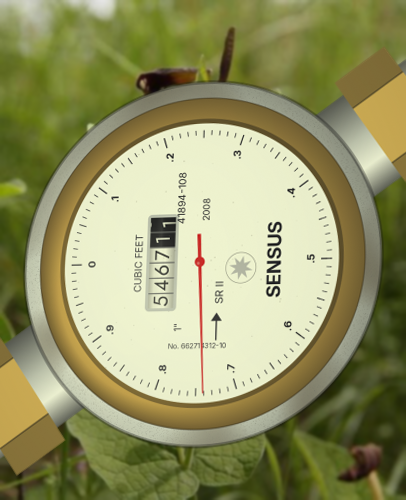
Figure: value=546710.74 unit=ft³
